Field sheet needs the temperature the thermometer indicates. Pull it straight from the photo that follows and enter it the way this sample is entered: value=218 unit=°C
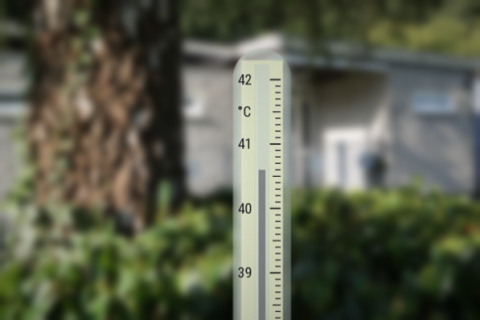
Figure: value=40.6 unit=°C
